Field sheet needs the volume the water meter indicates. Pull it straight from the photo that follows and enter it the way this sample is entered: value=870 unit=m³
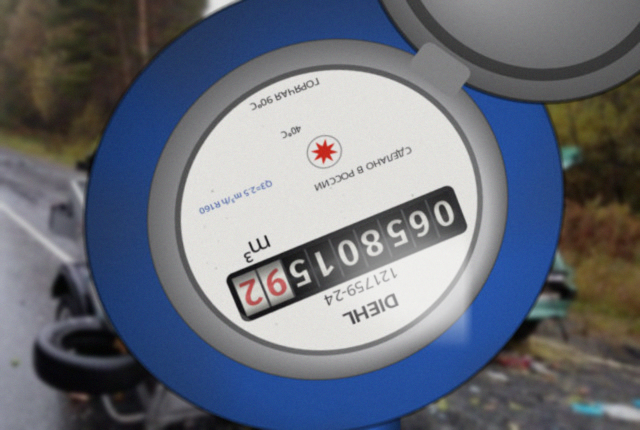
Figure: value=658015.92 unit=m³
